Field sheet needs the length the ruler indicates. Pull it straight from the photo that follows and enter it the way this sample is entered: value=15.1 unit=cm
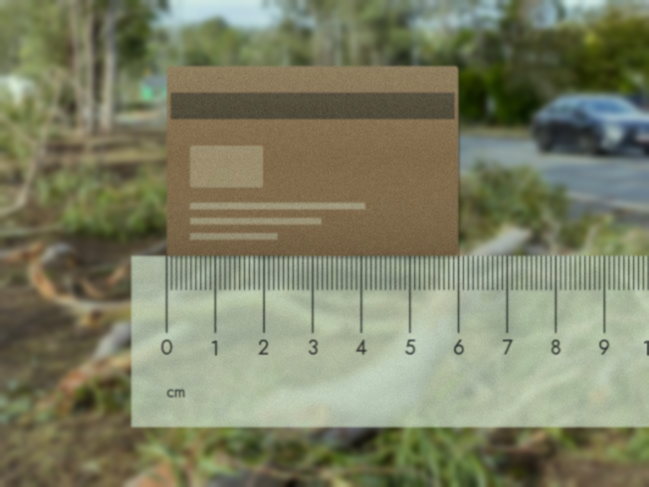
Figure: value=6 unit=cm
